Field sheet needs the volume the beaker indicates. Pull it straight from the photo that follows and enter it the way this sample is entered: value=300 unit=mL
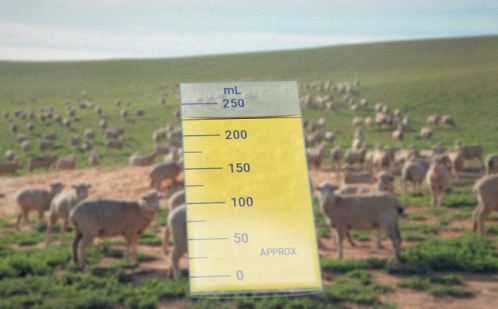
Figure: value=225 unit=mL
